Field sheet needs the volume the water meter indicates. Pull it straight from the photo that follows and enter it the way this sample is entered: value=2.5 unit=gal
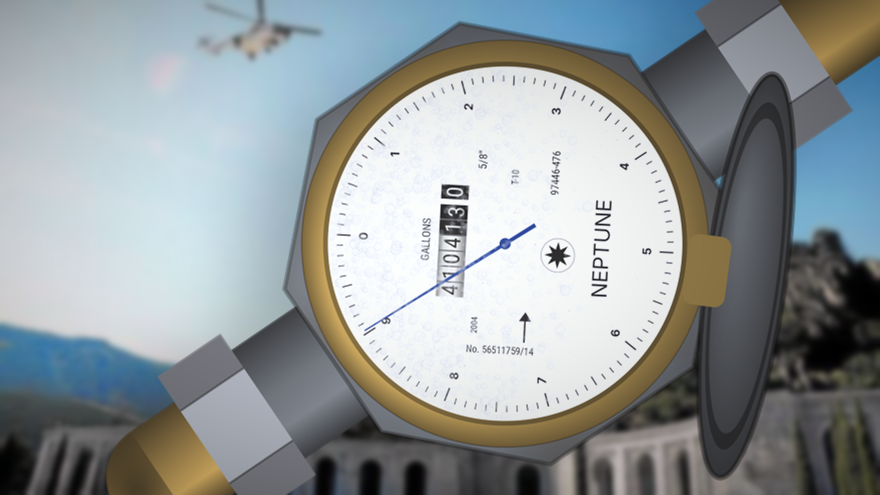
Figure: value=4104129.0 unit=gal
